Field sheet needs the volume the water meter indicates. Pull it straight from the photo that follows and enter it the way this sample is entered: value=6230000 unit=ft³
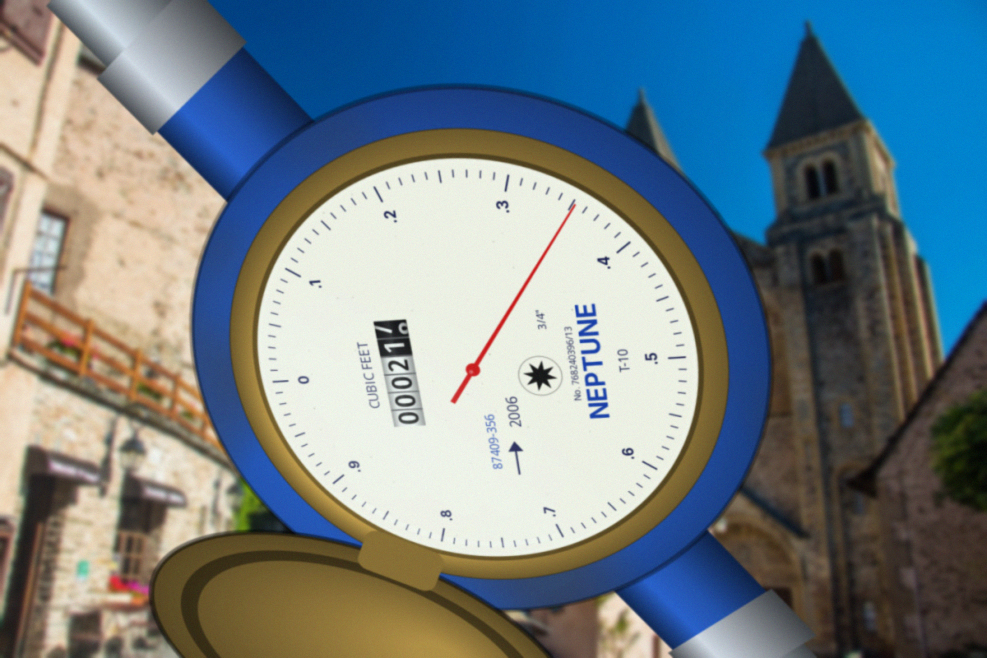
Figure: value=217.35 unit=ft³
